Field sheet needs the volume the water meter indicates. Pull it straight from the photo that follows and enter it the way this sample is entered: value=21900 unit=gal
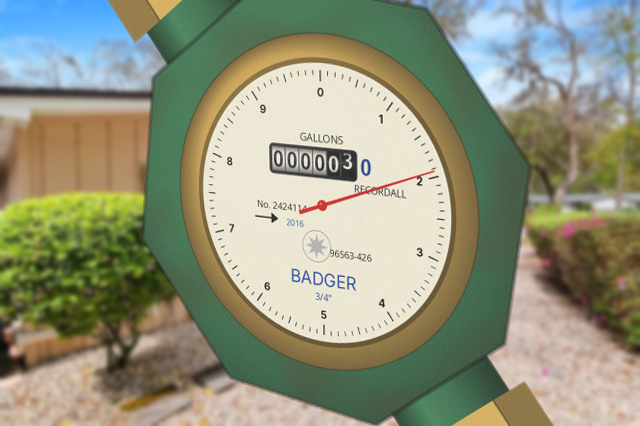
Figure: value=31.9 unit=gal
